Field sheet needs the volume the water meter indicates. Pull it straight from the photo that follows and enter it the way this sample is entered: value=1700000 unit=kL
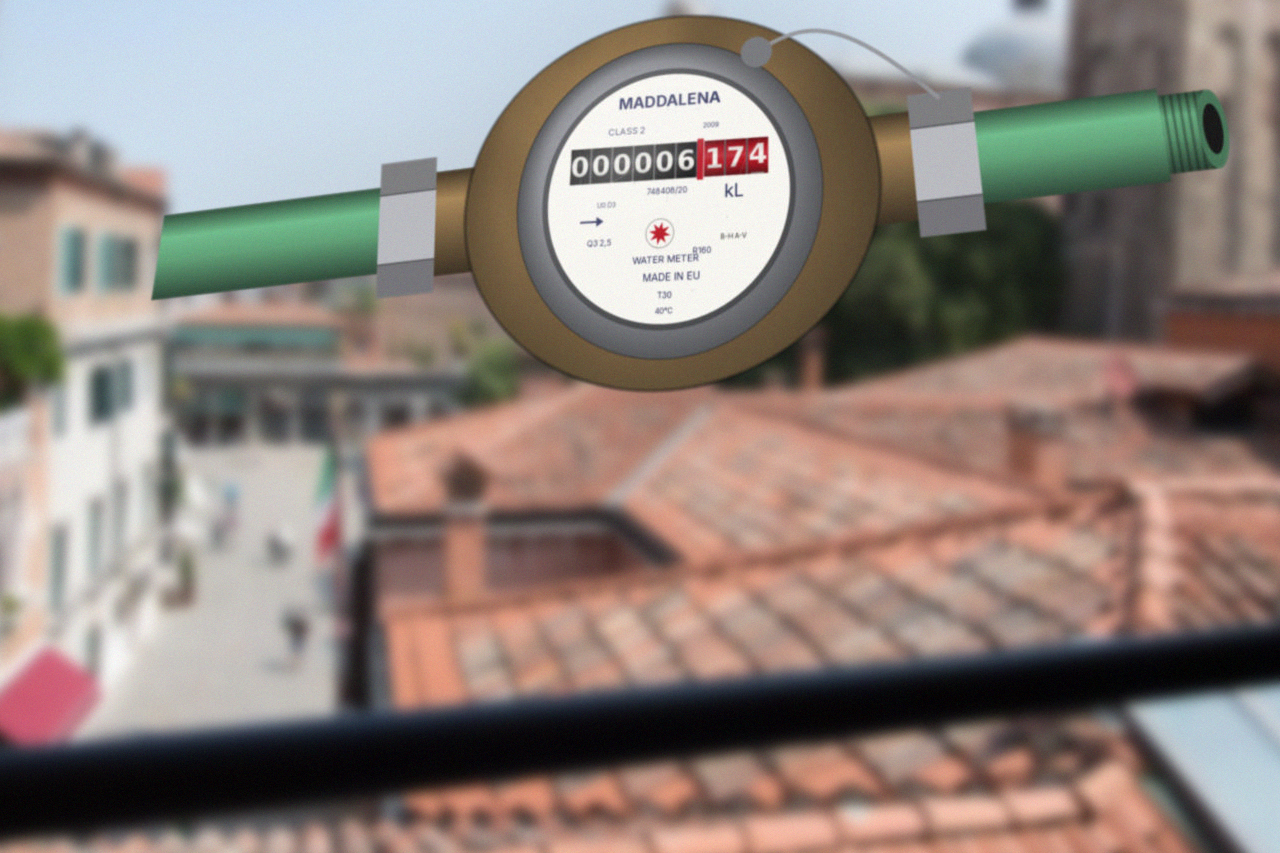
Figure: value=6.174 unit=kL
